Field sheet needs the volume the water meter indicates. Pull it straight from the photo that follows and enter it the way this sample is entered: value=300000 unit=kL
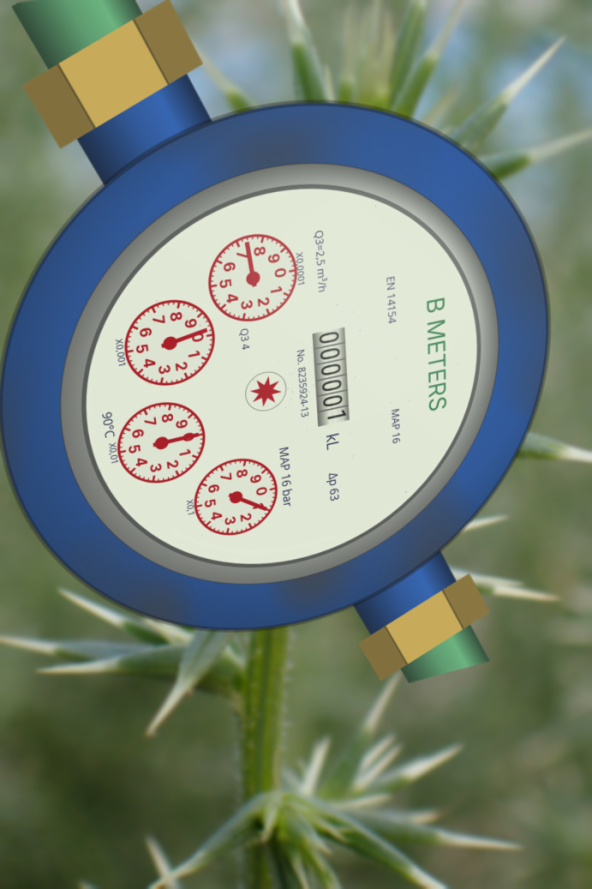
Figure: value=1.0997 unit=kL
